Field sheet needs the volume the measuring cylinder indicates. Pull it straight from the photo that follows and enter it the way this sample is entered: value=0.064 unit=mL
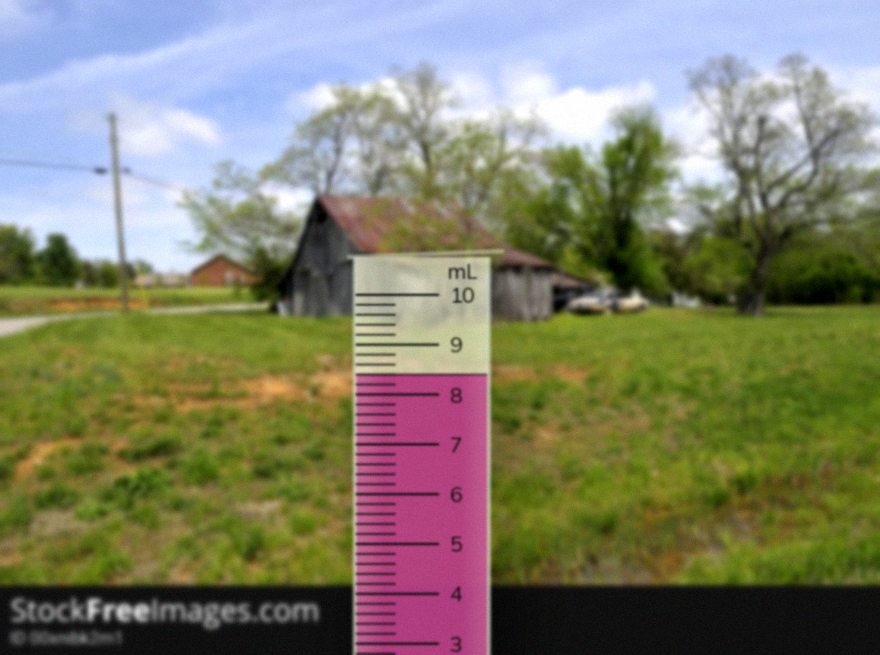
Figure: value=8.4 unit=mL
